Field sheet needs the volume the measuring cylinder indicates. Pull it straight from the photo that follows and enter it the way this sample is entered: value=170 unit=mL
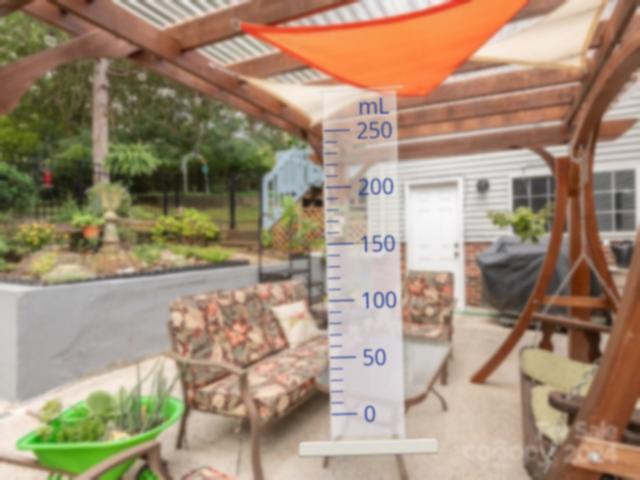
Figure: value=150 unit=mL
